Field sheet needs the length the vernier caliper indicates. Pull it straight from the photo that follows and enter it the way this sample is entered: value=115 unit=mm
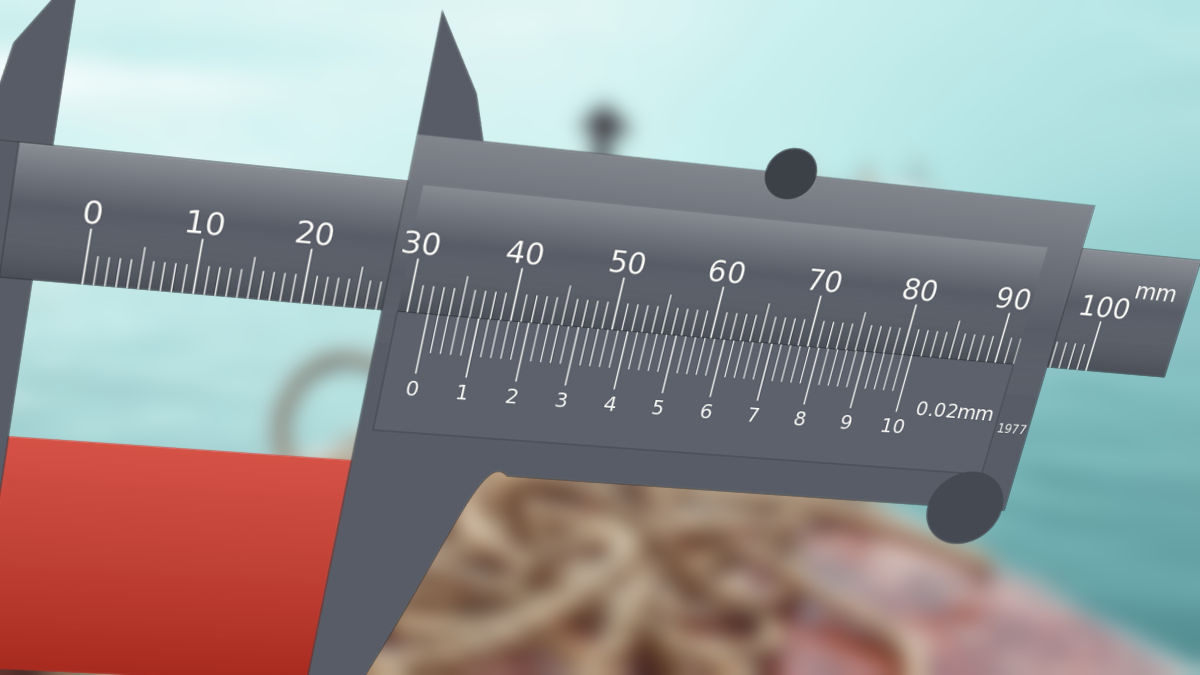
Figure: value=32.0 unit=mm
